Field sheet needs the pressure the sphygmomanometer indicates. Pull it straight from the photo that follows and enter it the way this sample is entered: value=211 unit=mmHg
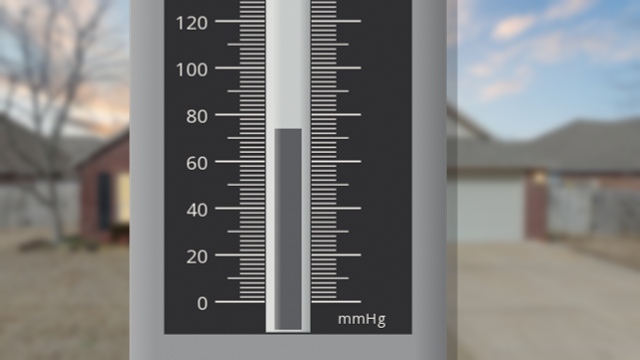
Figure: value=74 unit=mmHg
